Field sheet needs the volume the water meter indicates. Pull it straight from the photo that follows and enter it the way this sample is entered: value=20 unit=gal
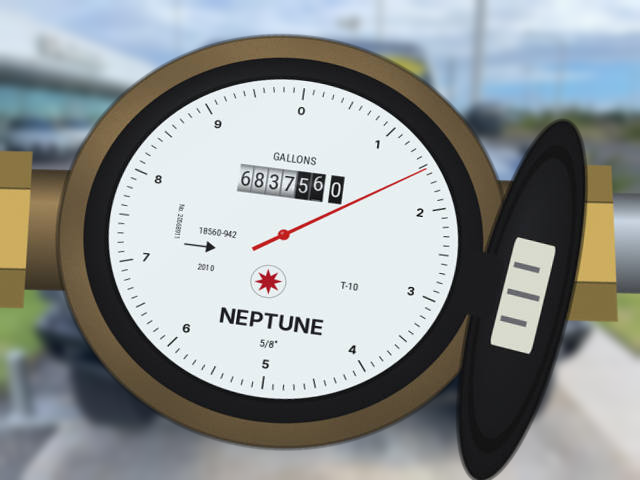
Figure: value=6837561.5 unit=gal
